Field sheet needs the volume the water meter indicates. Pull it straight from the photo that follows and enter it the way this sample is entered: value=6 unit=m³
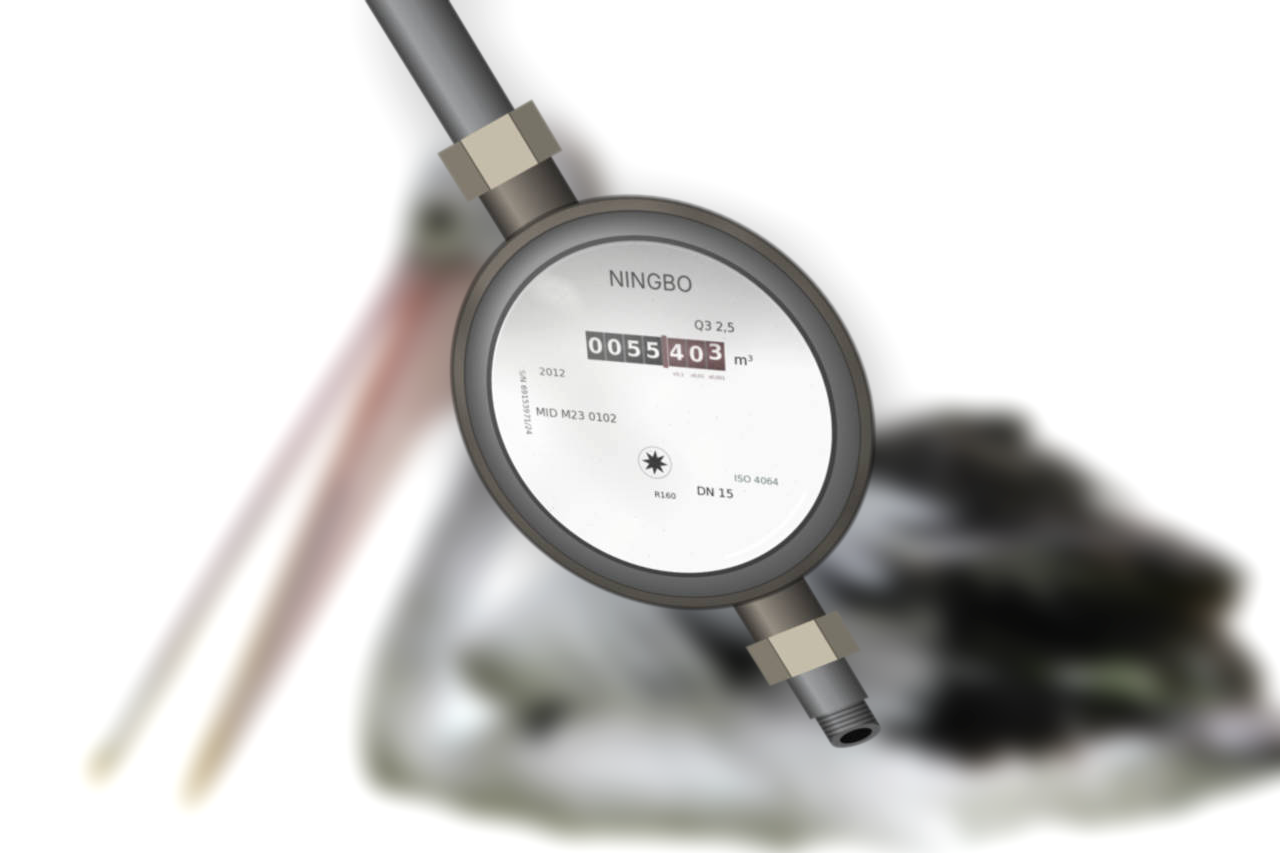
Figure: value=55.403 unit=m³
